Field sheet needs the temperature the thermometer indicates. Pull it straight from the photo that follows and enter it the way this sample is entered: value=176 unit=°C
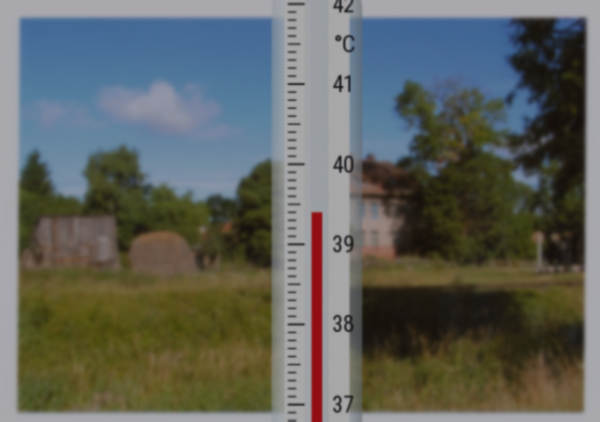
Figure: value=39.4 unit=°C
